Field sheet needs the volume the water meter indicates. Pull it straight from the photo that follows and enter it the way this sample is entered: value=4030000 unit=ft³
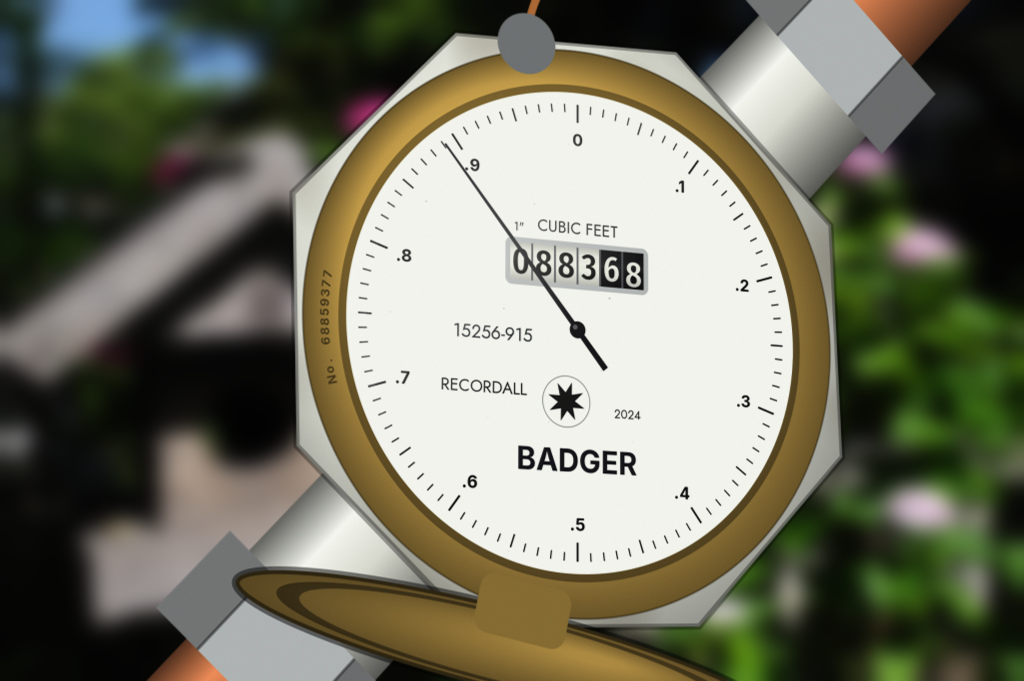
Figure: value=88367.89 unit=ft³
